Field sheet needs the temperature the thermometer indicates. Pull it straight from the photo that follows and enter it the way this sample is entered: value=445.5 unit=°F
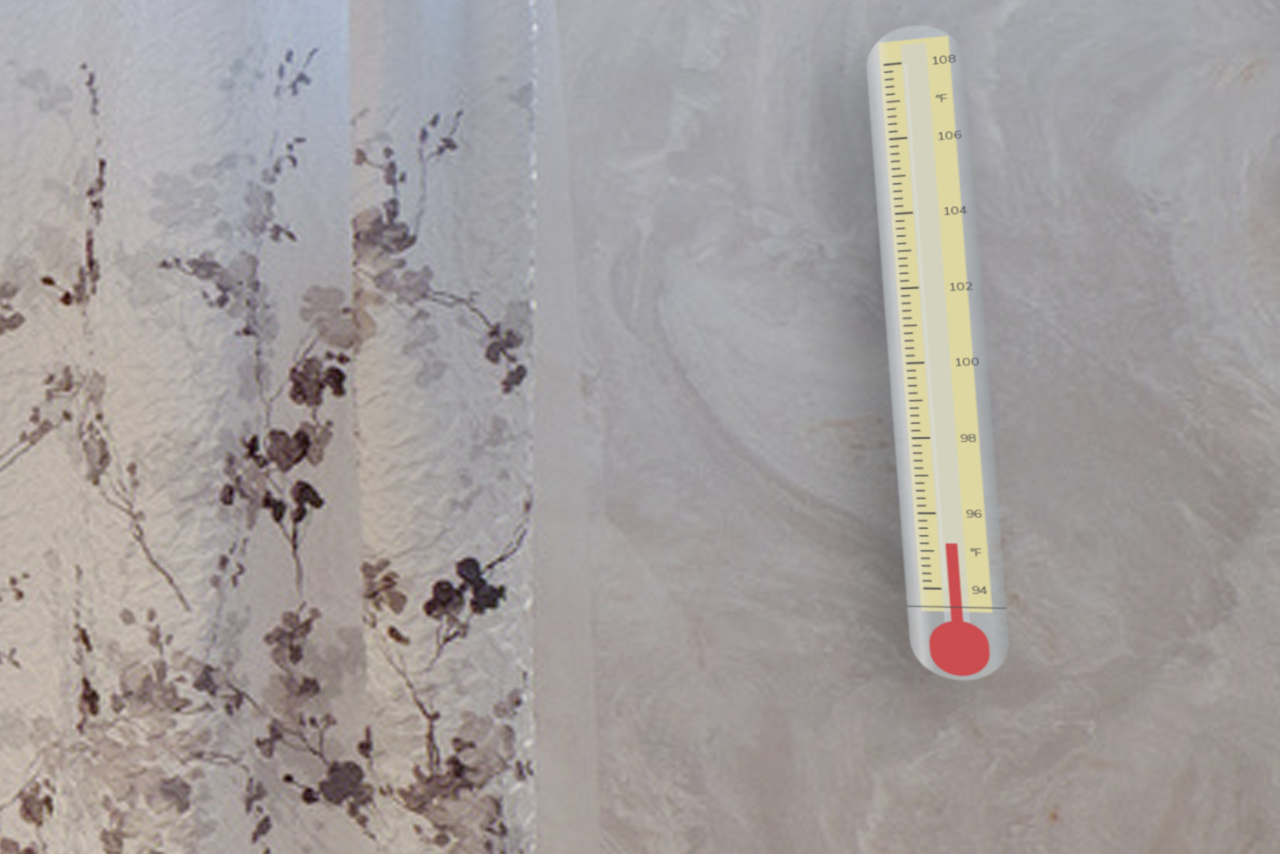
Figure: value=95.2 unit=°F
